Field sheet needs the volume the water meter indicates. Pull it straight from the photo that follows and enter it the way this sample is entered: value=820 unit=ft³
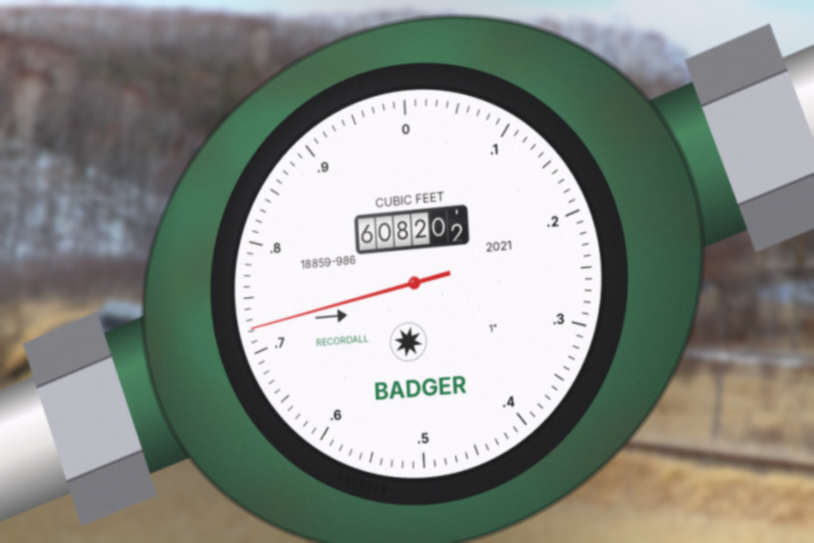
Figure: value=608201.72 unit=ft³
